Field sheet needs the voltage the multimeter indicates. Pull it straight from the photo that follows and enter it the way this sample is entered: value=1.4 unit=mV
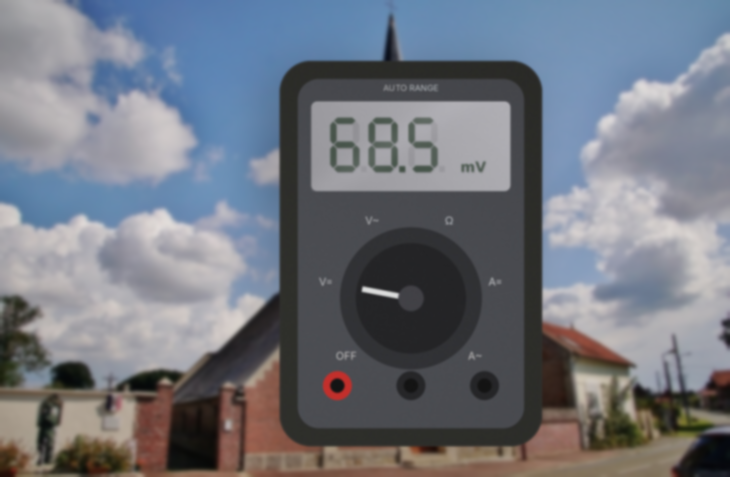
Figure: value=68.5 unit=mV
